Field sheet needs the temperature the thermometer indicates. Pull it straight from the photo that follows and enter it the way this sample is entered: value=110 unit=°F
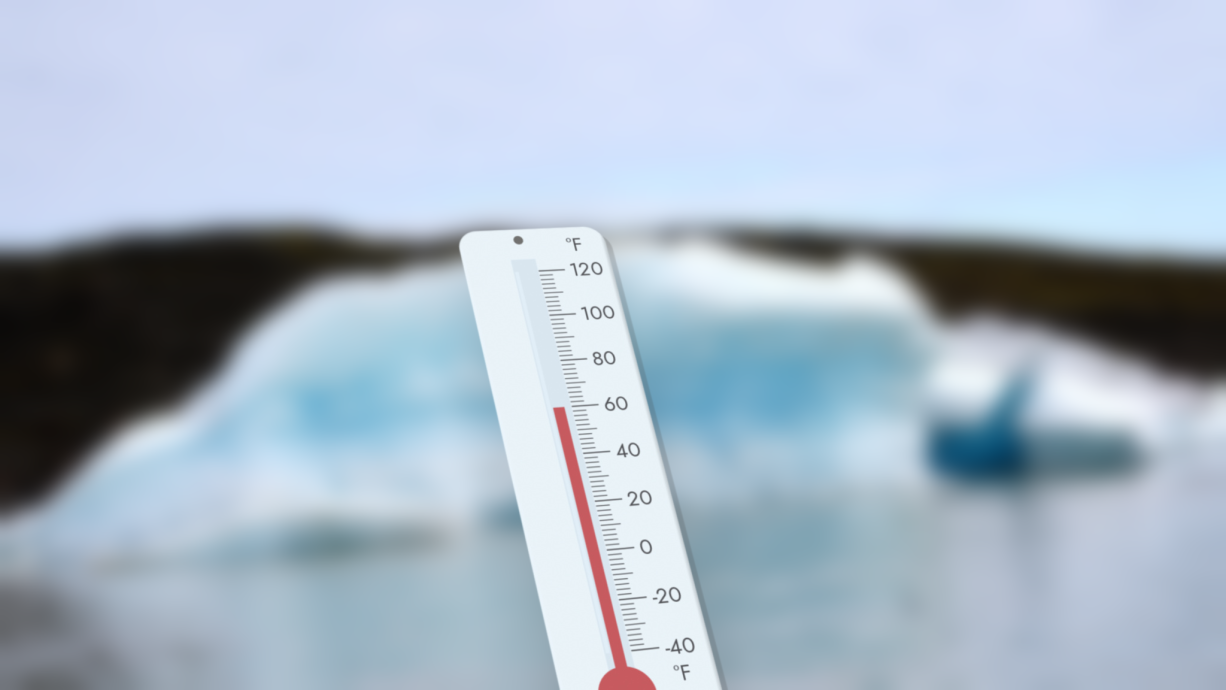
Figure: value=60 unit=°F
